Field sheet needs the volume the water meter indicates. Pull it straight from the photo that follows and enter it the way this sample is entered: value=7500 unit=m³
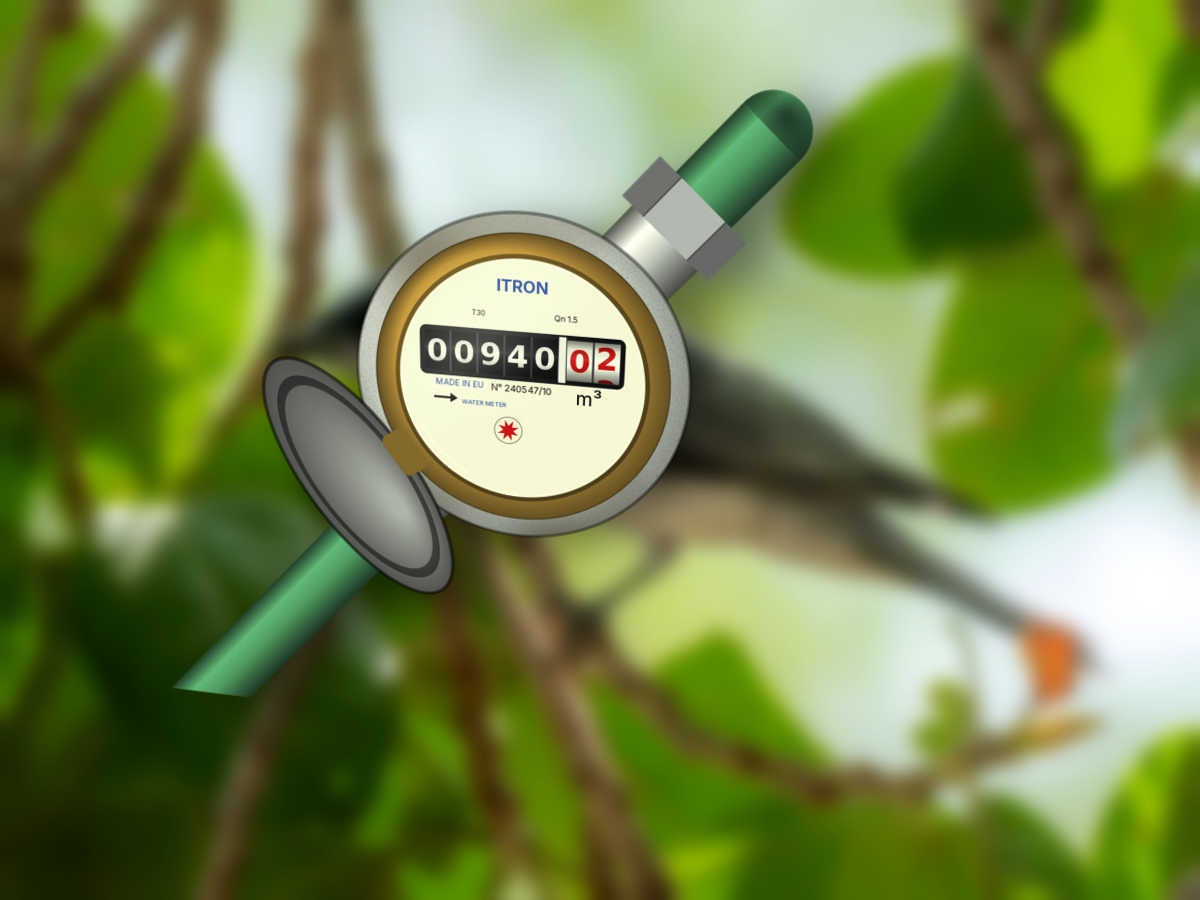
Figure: value=940.02 unit=m³
